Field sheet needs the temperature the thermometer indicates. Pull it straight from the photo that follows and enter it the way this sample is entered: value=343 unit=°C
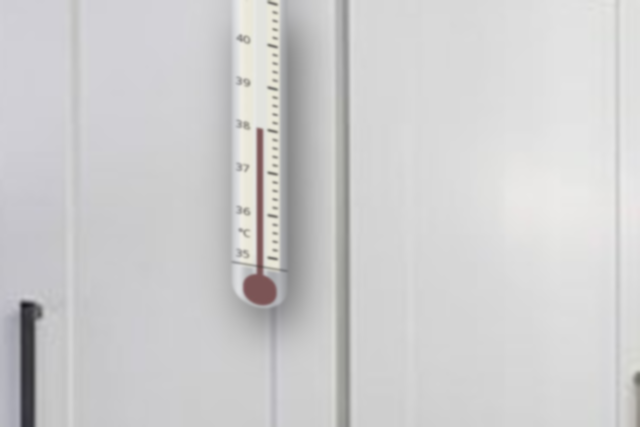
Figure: value=38 unit=°C
